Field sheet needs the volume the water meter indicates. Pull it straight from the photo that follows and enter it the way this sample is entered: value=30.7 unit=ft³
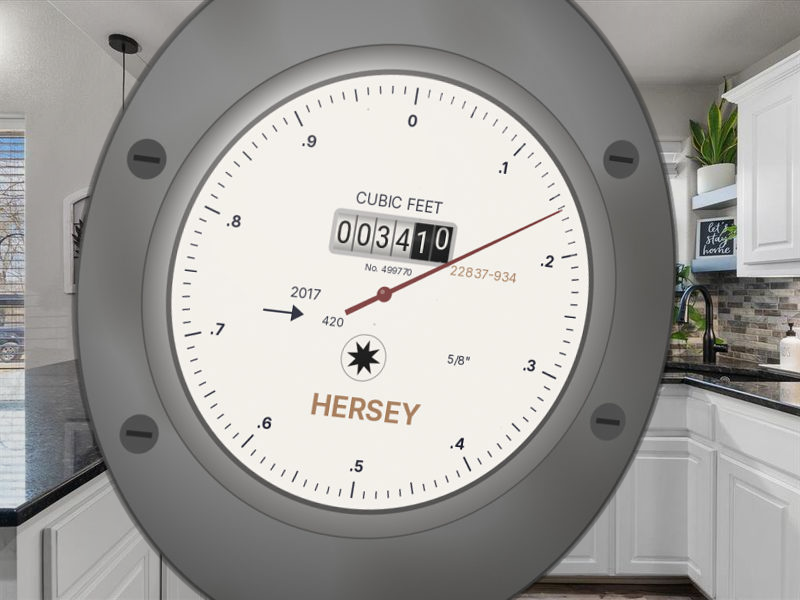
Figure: value=3410.16 unit=ft³
